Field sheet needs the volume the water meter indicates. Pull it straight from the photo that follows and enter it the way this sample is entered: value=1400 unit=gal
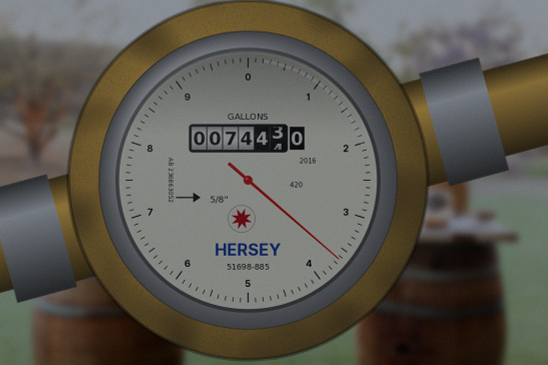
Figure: value=74433.6 unit=gal
